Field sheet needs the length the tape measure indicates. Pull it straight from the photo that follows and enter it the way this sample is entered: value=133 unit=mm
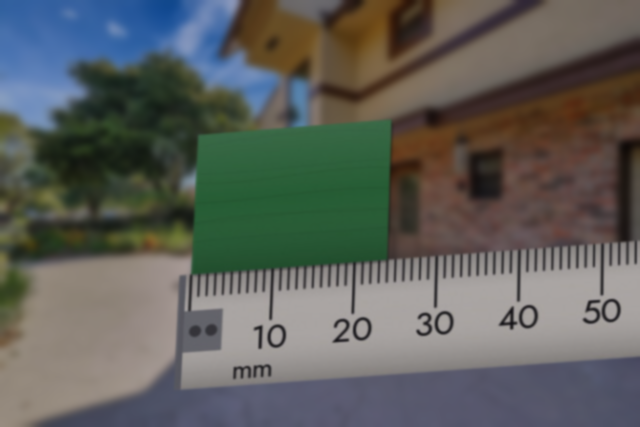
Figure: value=24 unit=mm
